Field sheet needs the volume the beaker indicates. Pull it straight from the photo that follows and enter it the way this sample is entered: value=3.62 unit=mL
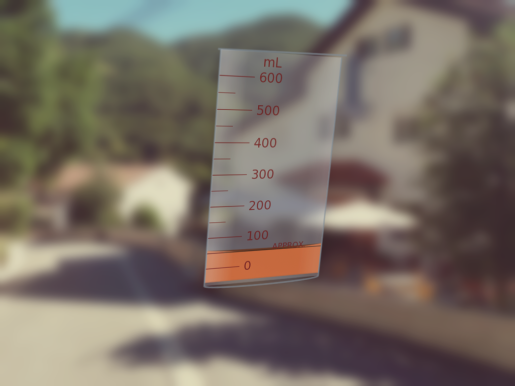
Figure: value=50 unit=mL
